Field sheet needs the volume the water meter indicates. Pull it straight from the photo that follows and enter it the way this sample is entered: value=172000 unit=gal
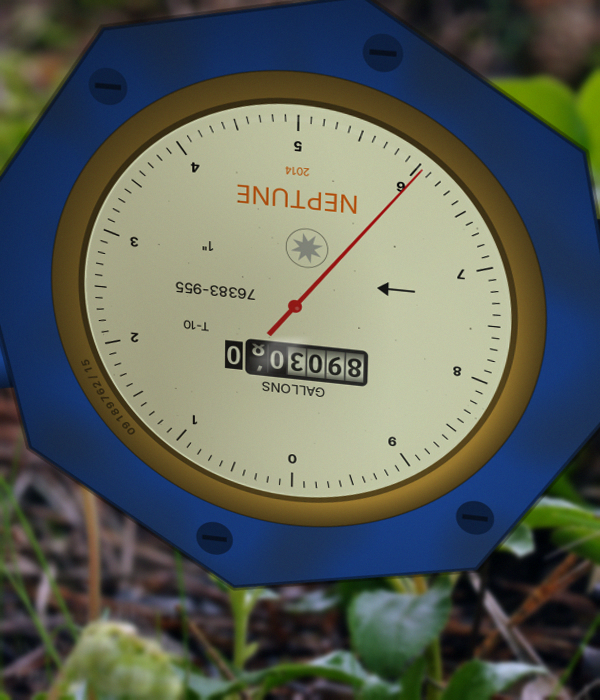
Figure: value=8903076.0 unit=gal
